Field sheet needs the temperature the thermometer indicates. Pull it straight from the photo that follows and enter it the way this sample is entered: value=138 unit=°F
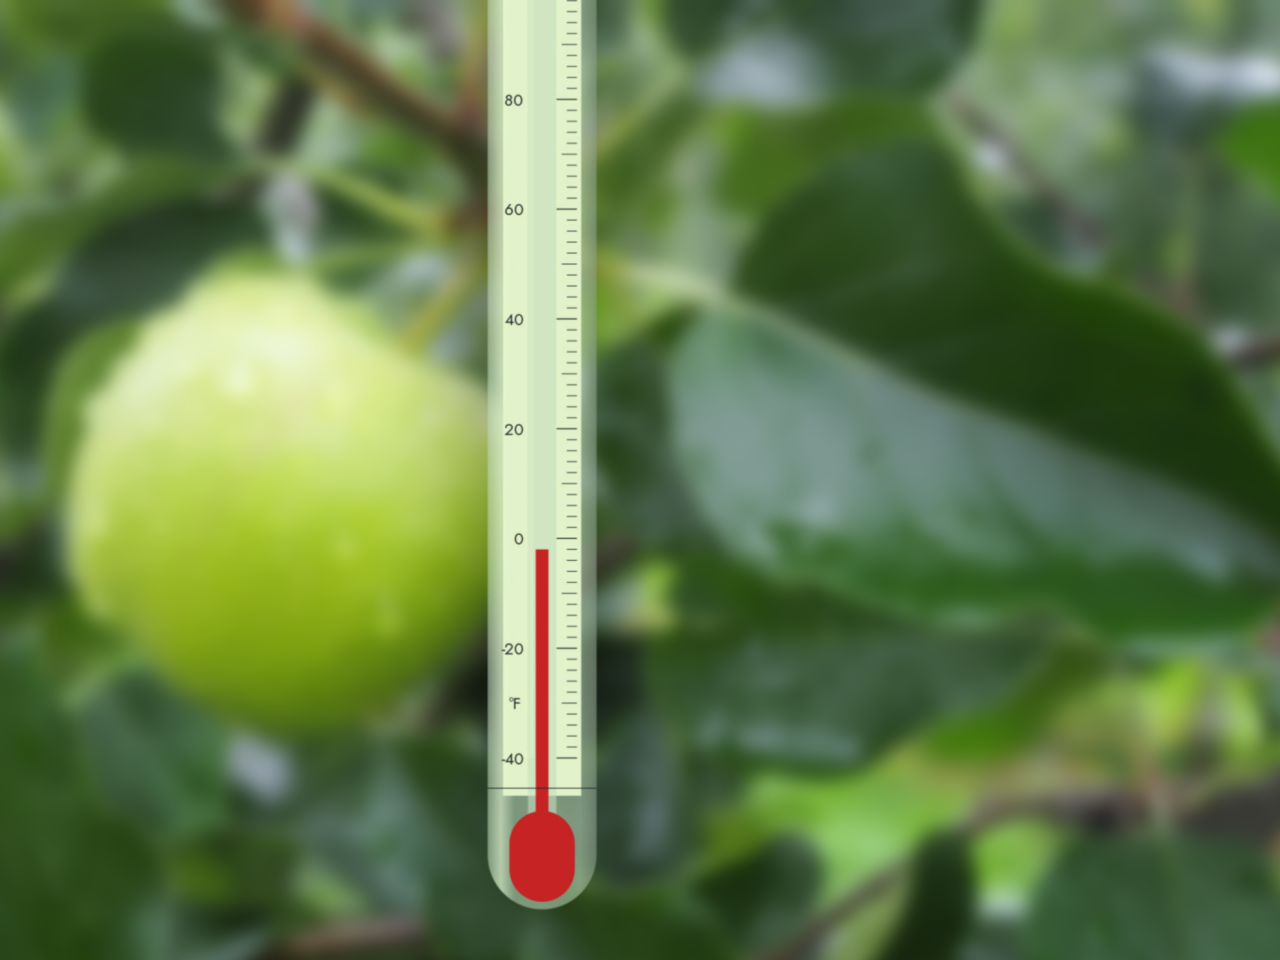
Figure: value=-2 unit=°F
